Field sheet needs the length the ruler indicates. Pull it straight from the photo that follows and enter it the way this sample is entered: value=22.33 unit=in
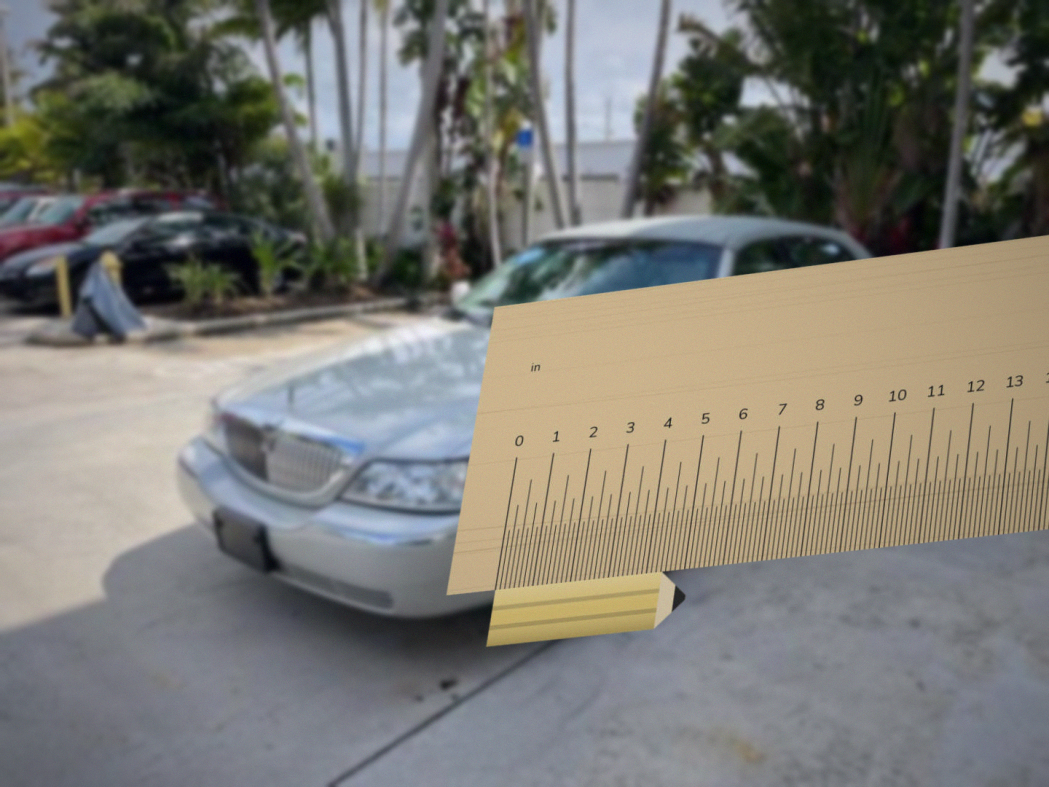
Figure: value=5.125 unit=in
